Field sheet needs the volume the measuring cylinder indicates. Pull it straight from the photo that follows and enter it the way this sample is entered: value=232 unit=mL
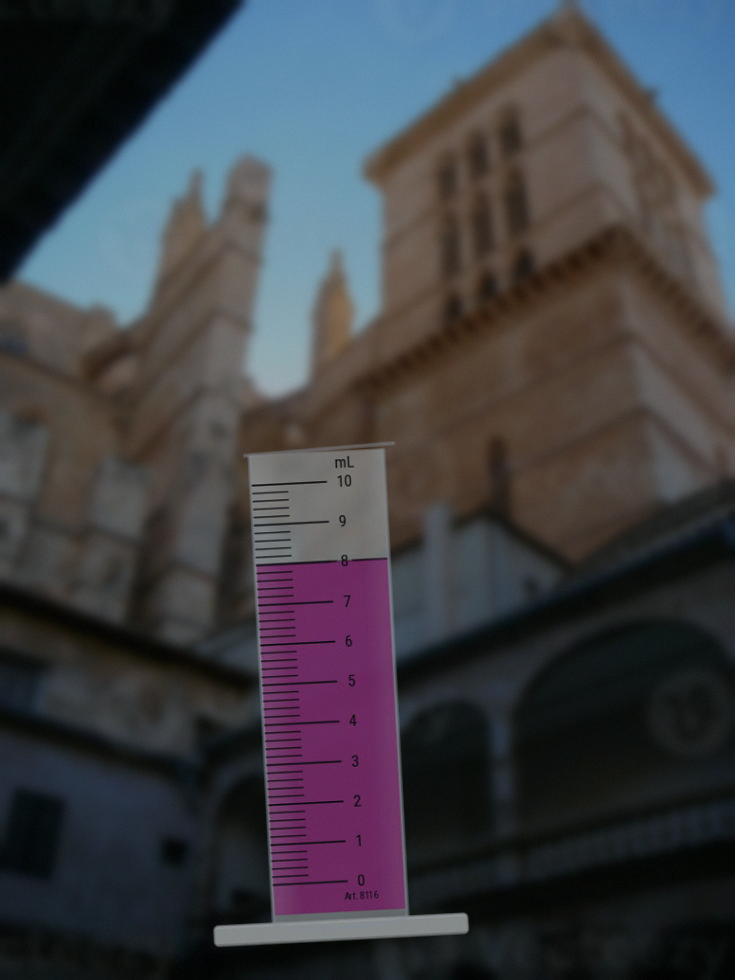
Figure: value=8 unit=mL
